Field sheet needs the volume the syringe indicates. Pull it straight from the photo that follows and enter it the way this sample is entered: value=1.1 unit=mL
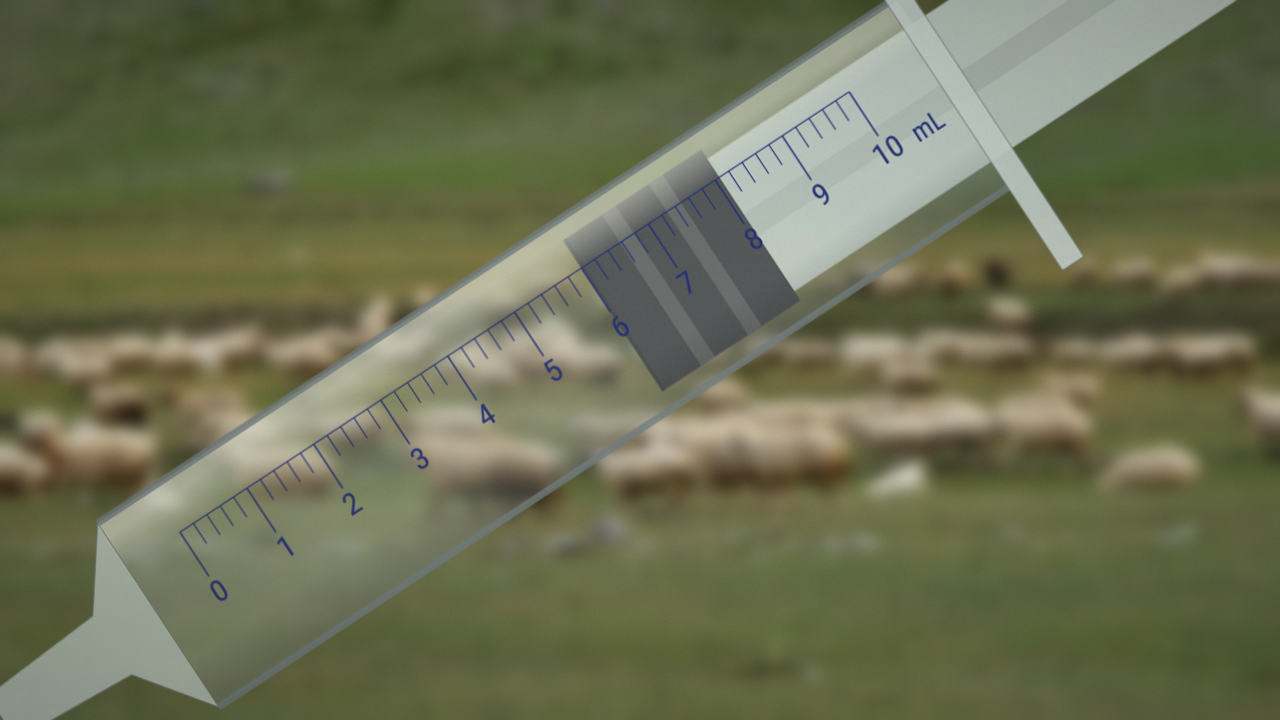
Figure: value=6 unit=mL
